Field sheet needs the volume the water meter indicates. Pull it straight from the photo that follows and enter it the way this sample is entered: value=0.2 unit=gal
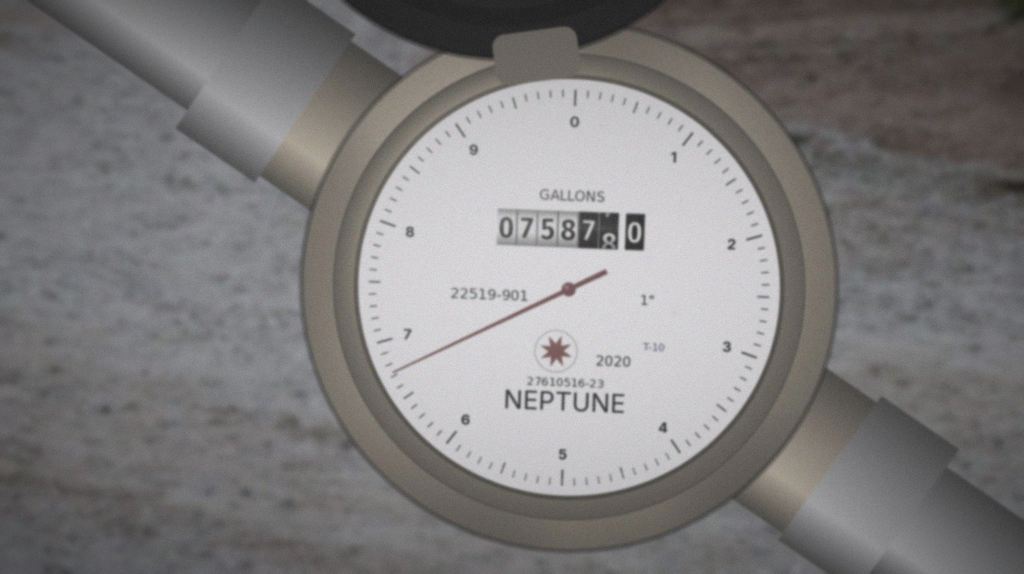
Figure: value=758776.7 unit=gal
